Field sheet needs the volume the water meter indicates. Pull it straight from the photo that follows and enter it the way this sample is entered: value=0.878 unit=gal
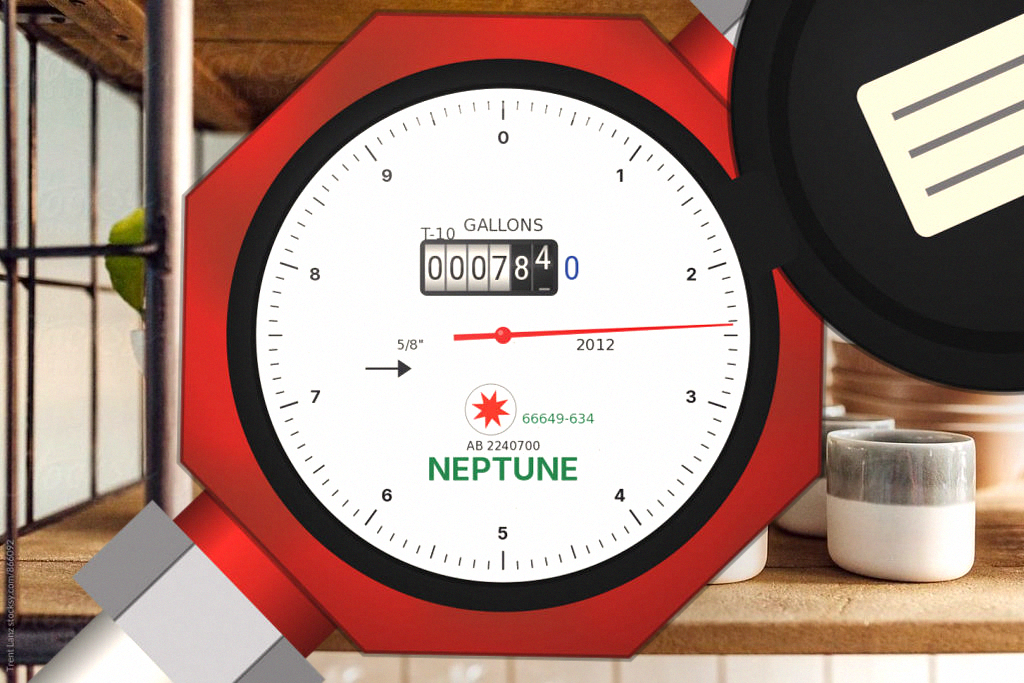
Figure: value=7842.4 unit=gal
